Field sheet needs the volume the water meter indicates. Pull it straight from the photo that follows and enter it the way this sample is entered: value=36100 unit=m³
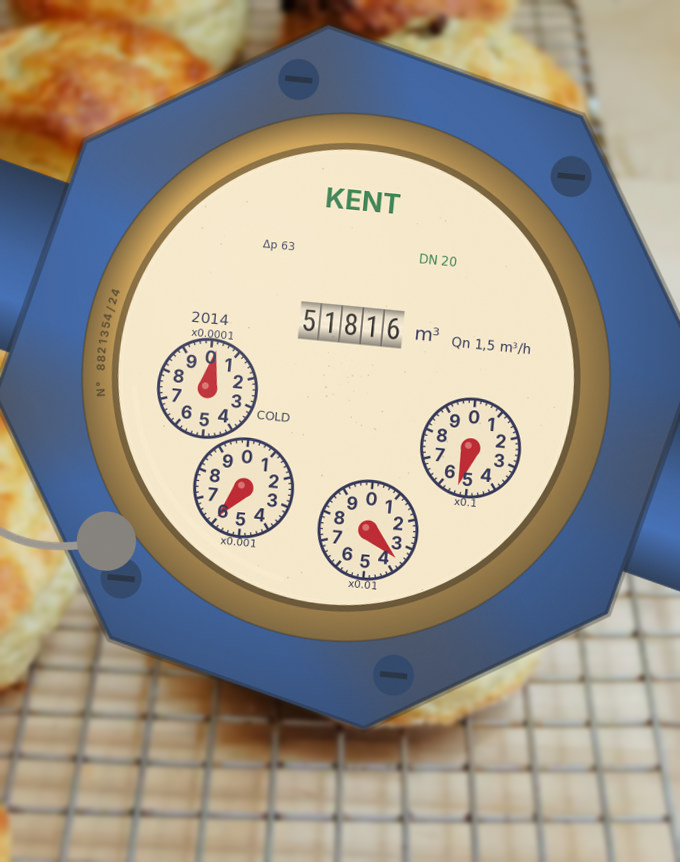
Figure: value=51816.5360 unit=m³
